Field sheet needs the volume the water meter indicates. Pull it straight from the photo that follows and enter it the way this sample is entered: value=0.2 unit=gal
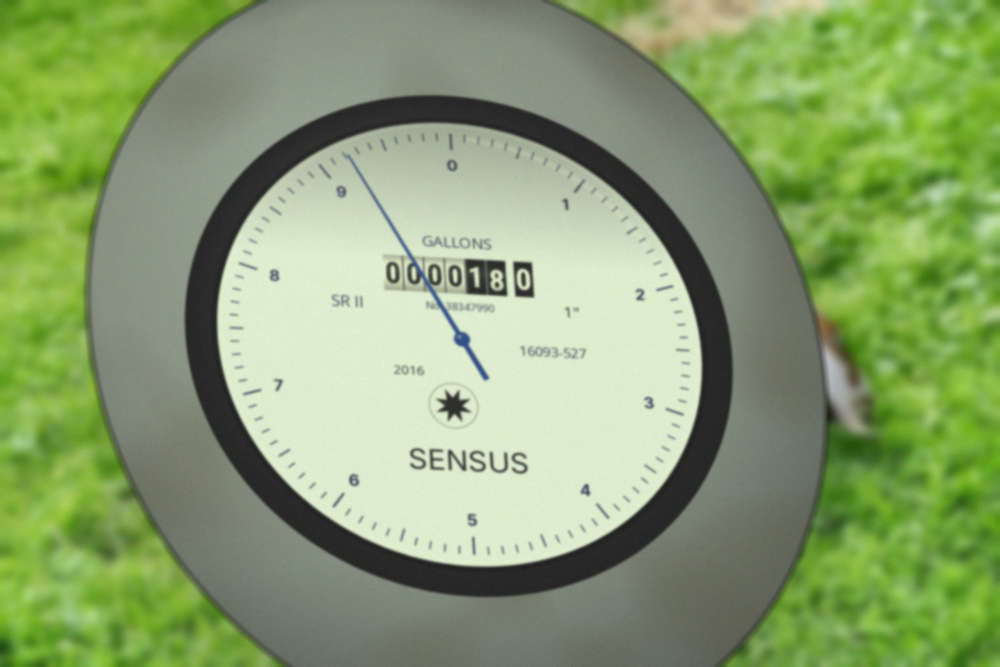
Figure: value=179.2 unit=gal
